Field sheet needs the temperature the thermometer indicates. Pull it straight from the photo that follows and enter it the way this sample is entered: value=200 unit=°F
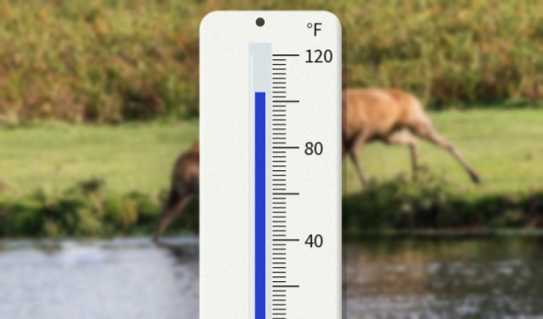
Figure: value=104 unit=°F
